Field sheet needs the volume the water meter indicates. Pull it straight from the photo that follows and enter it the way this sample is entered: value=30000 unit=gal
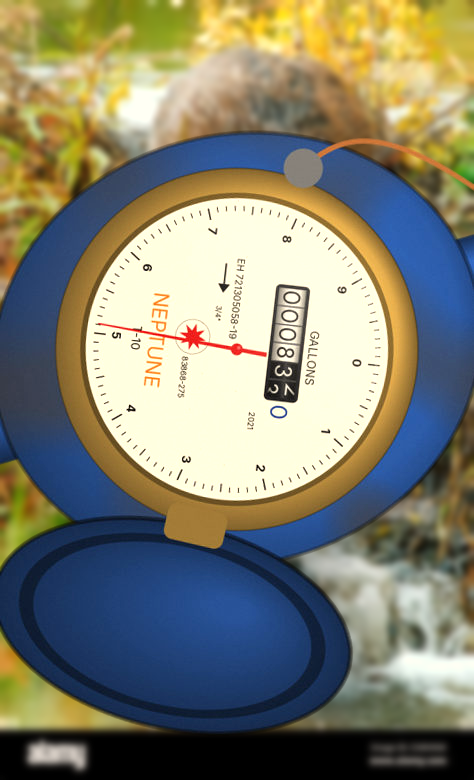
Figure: value=8325.1 unit=gal
